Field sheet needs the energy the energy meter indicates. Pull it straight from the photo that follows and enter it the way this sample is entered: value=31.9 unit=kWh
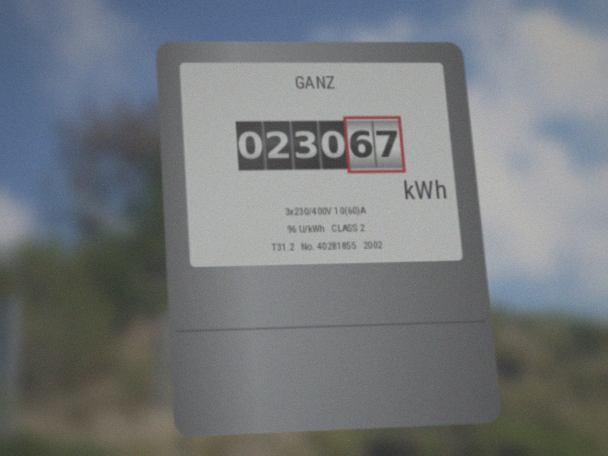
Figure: value=230.67 unit=kWh
